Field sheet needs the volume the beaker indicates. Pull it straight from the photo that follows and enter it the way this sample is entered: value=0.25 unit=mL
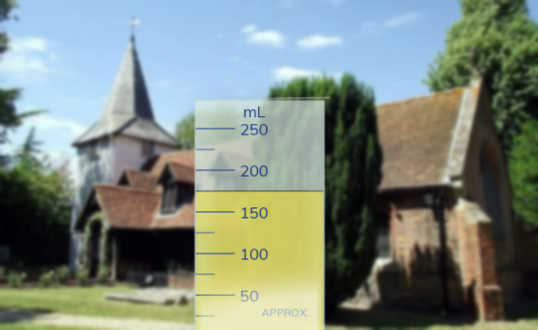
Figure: value=175 unit=mL
